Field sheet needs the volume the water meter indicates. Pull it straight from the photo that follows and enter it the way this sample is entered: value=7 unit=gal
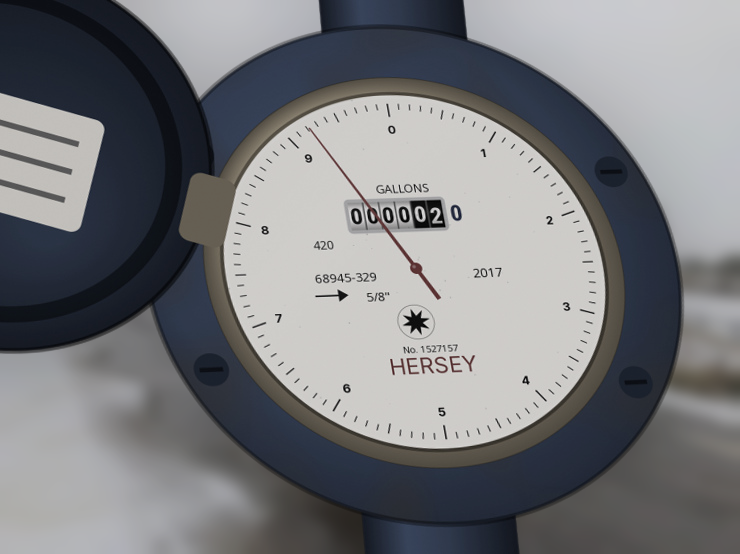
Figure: value=19.2 unit=gal
